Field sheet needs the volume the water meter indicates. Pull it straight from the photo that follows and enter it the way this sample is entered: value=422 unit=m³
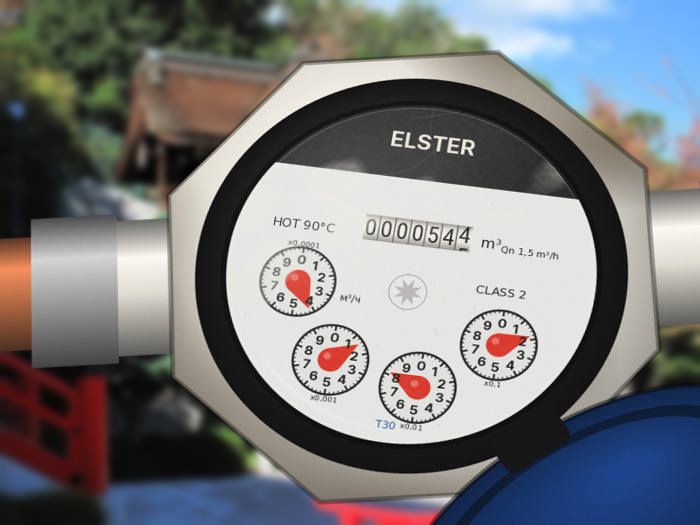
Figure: value=544.1814 unit=m³
